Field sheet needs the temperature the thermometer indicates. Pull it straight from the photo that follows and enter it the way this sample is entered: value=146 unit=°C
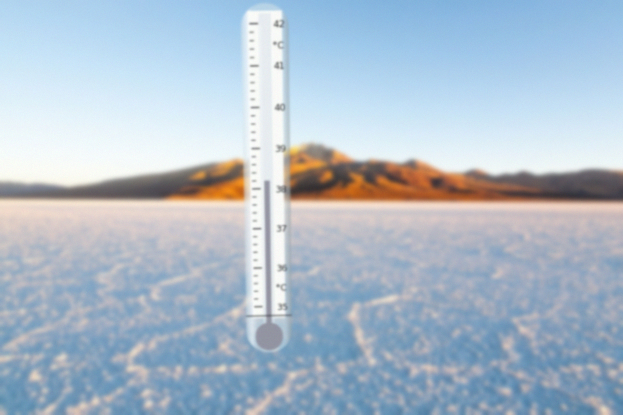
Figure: value=38.2 unit=°C
